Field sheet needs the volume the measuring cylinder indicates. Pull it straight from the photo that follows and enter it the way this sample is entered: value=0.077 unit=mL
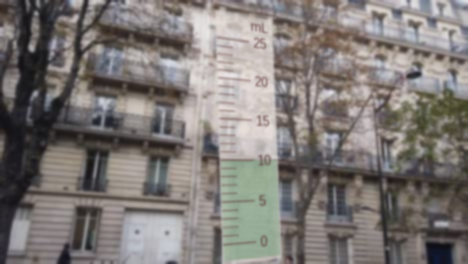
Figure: value=10 unit=mL
